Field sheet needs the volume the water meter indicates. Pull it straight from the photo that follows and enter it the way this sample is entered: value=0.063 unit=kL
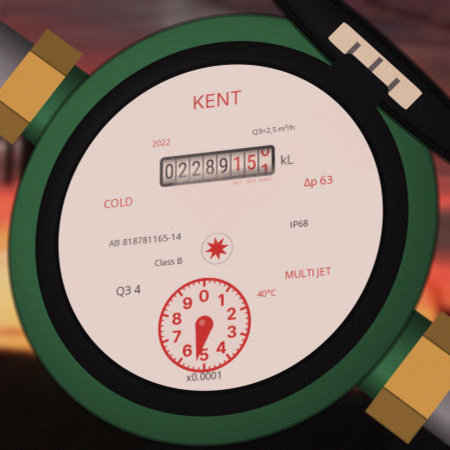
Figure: value=2289.1505 unit=kL
